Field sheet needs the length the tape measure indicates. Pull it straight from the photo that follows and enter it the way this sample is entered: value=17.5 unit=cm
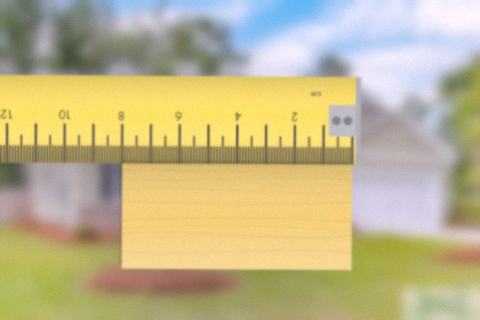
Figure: value=8 unit=cm
